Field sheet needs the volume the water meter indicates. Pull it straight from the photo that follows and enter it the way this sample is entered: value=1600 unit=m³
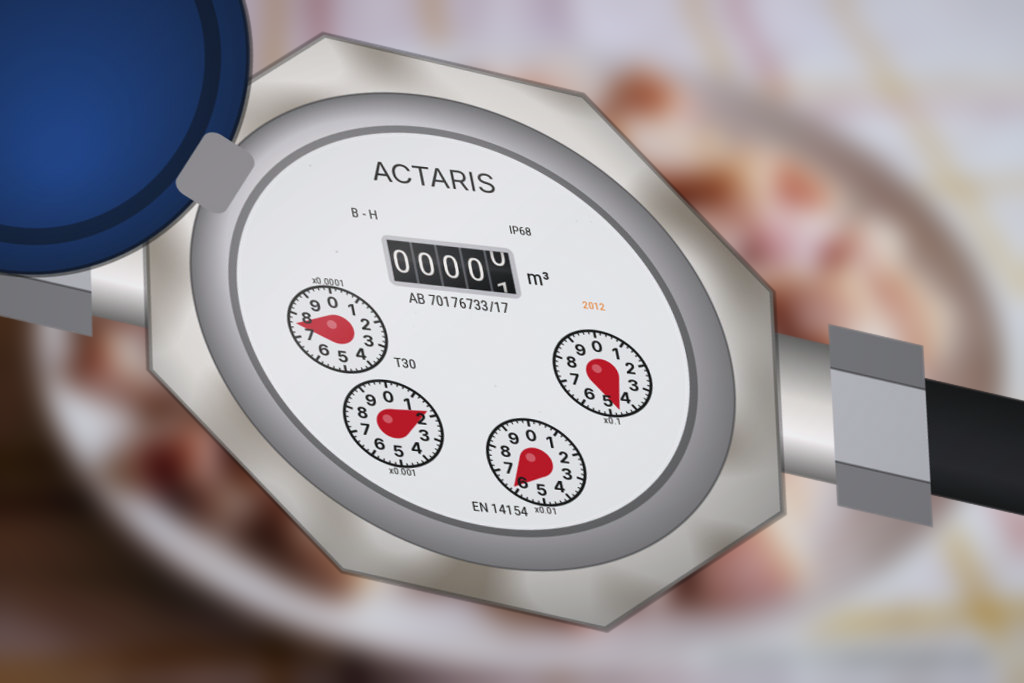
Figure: value=0.4617 unit=m³
